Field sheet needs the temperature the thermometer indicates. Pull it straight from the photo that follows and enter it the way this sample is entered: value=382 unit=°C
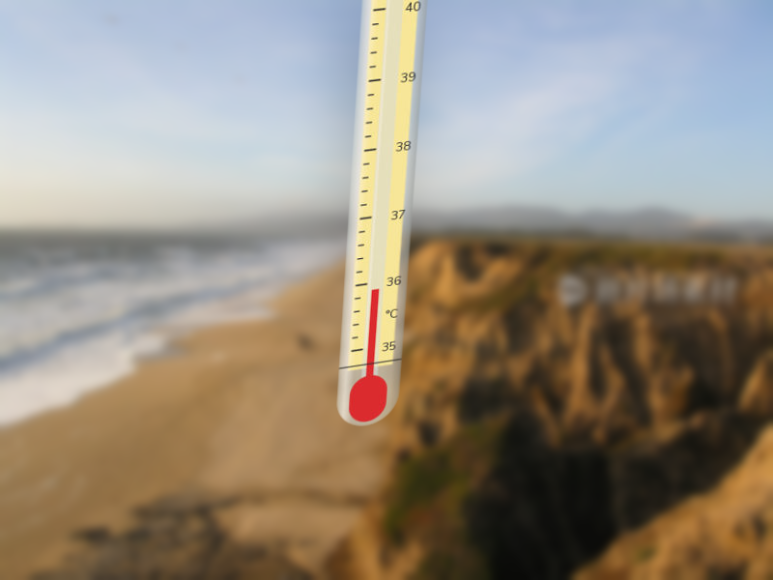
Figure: value=35.9 unit=°C
